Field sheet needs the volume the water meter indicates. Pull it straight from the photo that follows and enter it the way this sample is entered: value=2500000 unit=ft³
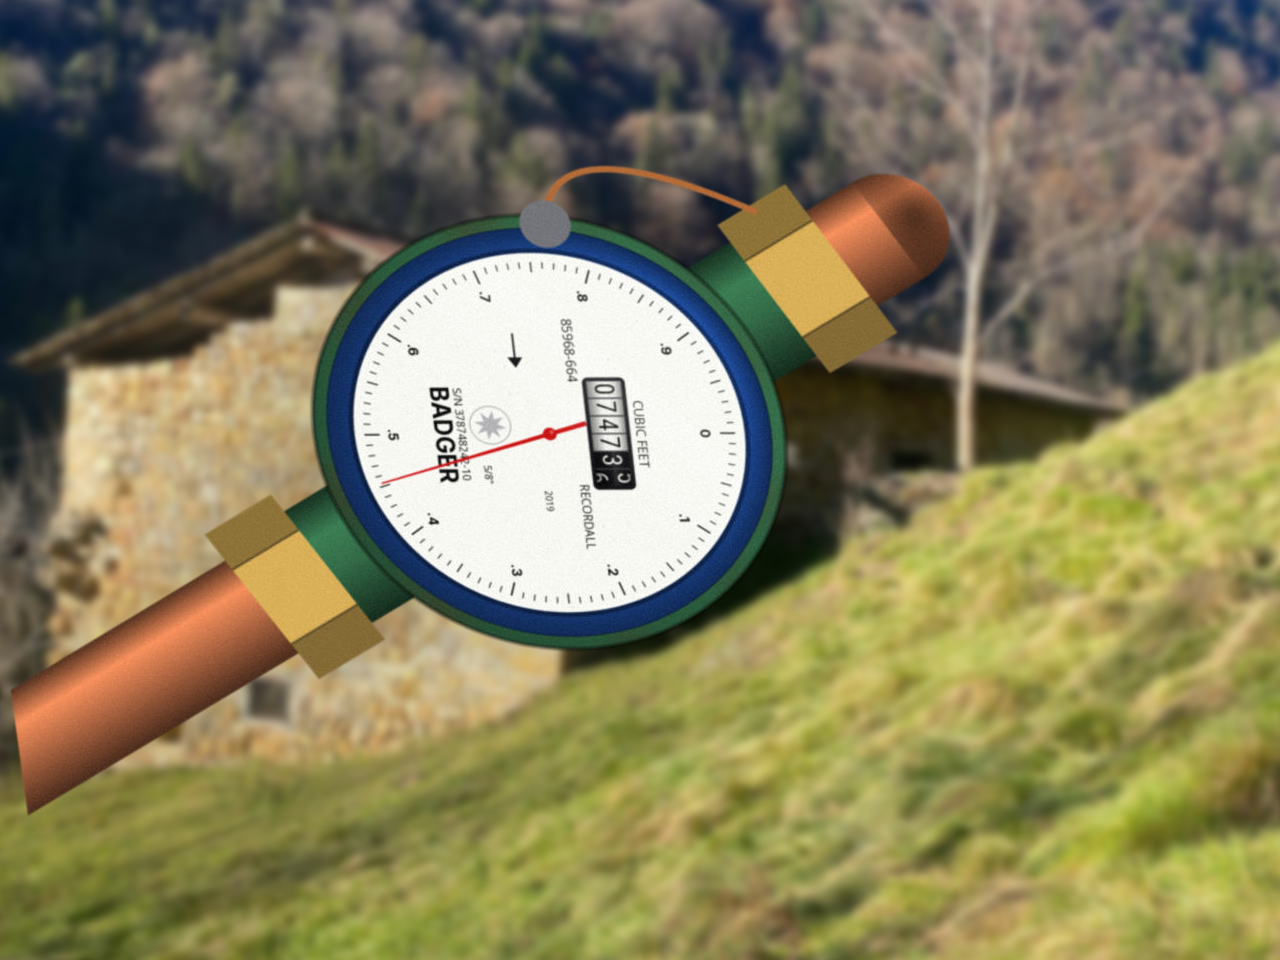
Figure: value=74735.45 unit=ft³
